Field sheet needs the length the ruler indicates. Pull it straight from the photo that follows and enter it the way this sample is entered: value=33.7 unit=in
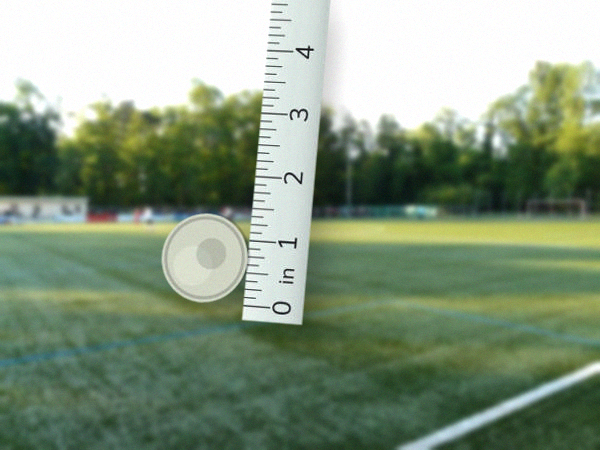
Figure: value=1.375 unit=in
